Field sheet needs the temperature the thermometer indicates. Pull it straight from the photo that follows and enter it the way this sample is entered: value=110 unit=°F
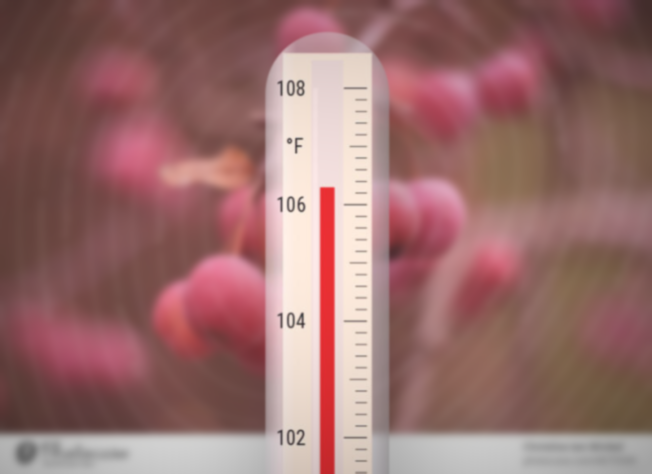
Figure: value=106.3 unit=°F
